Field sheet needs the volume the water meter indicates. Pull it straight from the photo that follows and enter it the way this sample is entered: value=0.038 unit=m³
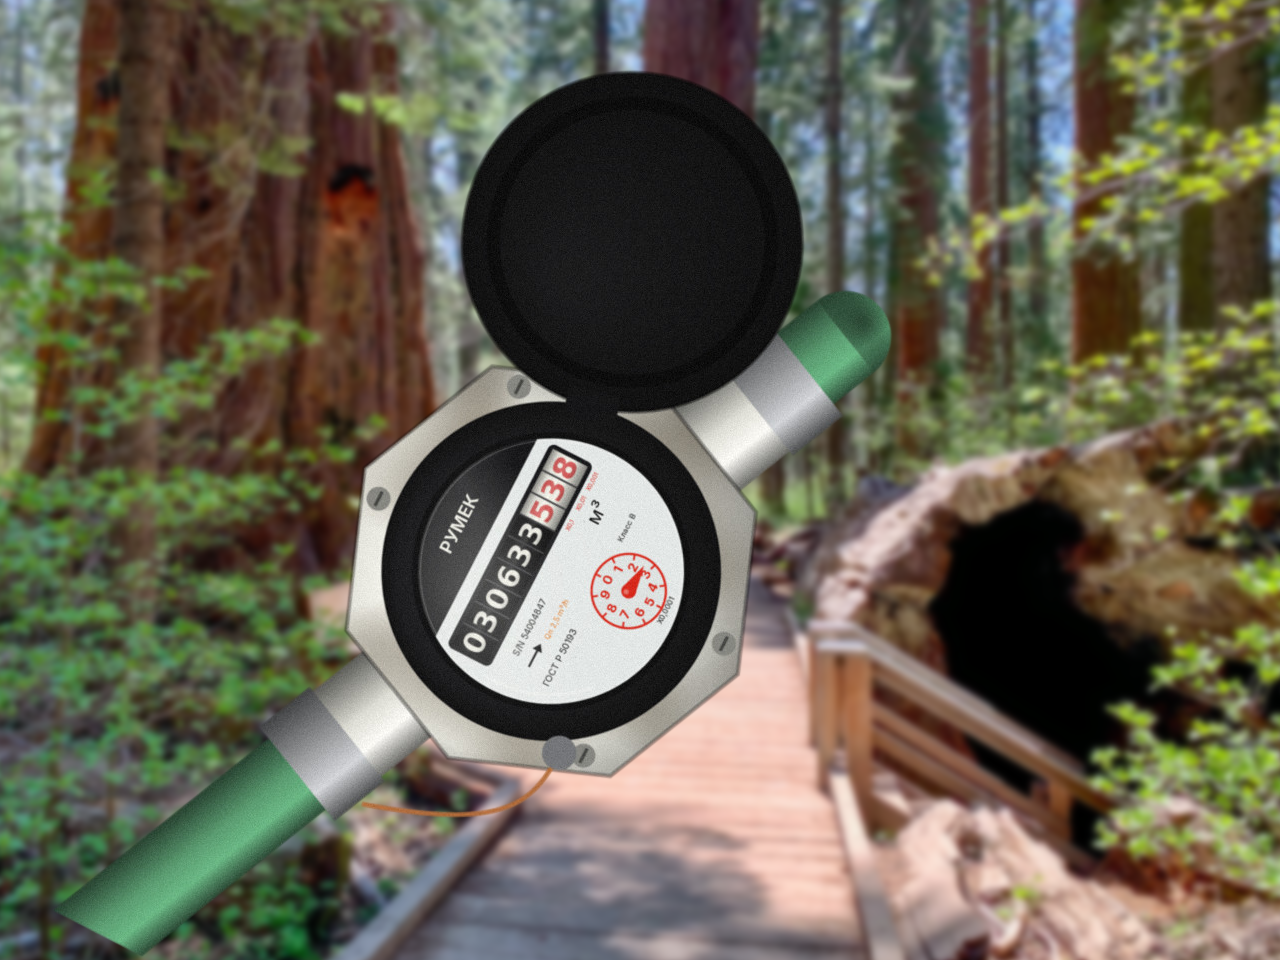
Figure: value=30633.5382 unit=m³
